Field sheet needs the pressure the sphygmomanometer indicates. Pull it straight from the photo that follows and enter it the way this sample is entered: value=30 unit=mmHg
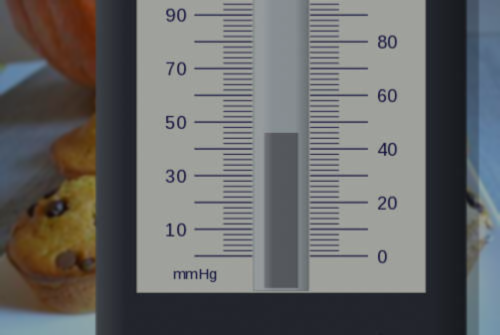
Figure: value=46 unit=mmHg
